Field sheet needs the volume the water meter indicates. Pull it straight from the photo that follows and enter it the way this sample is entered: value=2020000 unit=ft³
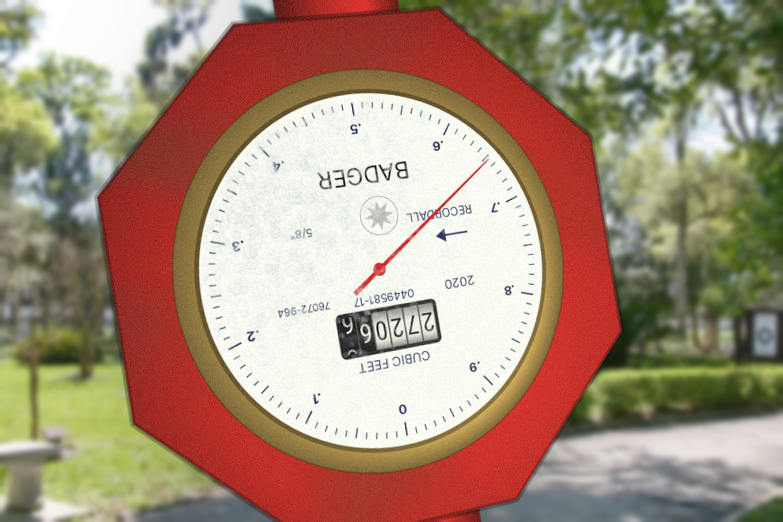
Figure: value=272065.65 unit=ft³
